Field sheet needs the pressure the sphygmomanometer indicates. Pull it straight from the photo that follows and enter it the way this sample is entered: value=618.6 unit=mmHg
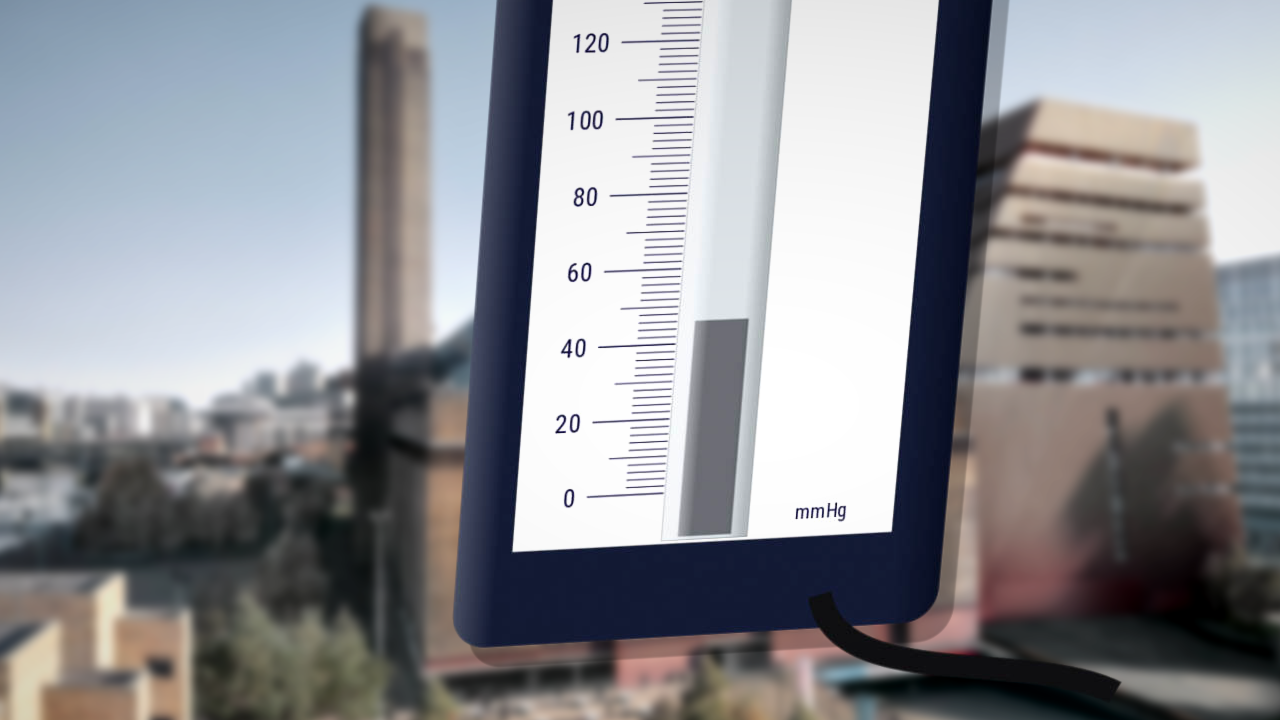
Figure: value=46 unit=mmHg
